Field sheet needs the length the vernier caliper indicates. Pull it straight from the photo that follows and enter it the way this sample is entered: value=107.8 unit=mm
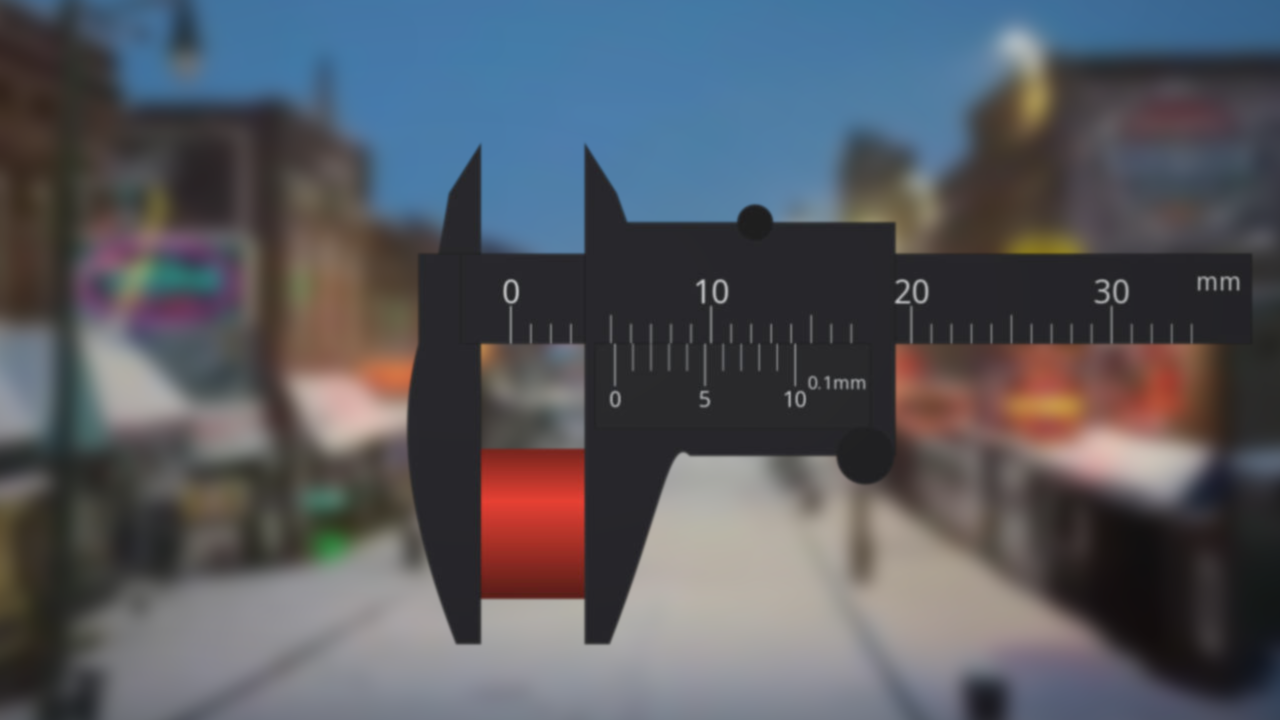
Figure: value=5.2 unit=mm
